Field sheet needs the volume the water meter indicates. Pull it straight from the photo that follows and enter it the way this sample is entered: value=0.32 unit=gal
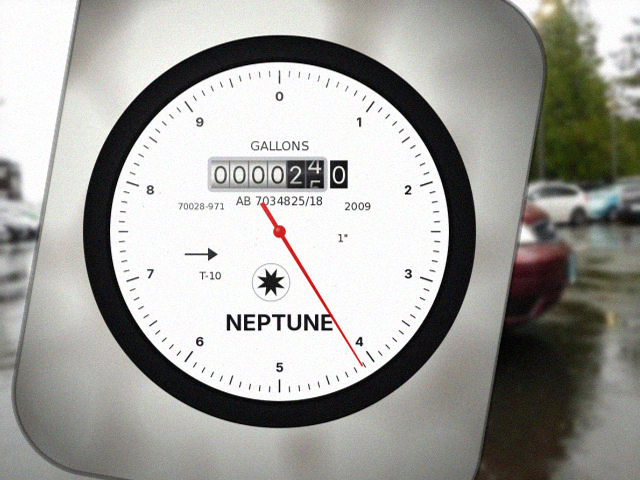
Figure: value=244.1 unit=gal
